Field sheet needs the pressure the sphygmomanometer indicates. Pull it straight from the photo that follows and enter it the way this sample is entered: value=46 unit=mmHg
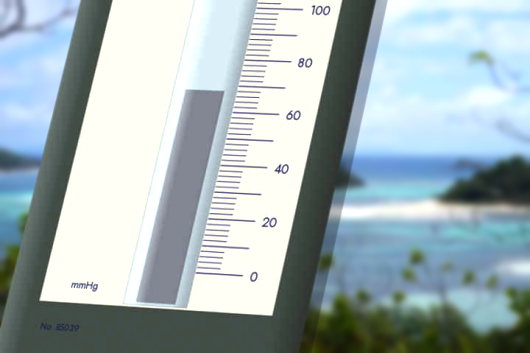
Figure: value=68 unit=mmHg
